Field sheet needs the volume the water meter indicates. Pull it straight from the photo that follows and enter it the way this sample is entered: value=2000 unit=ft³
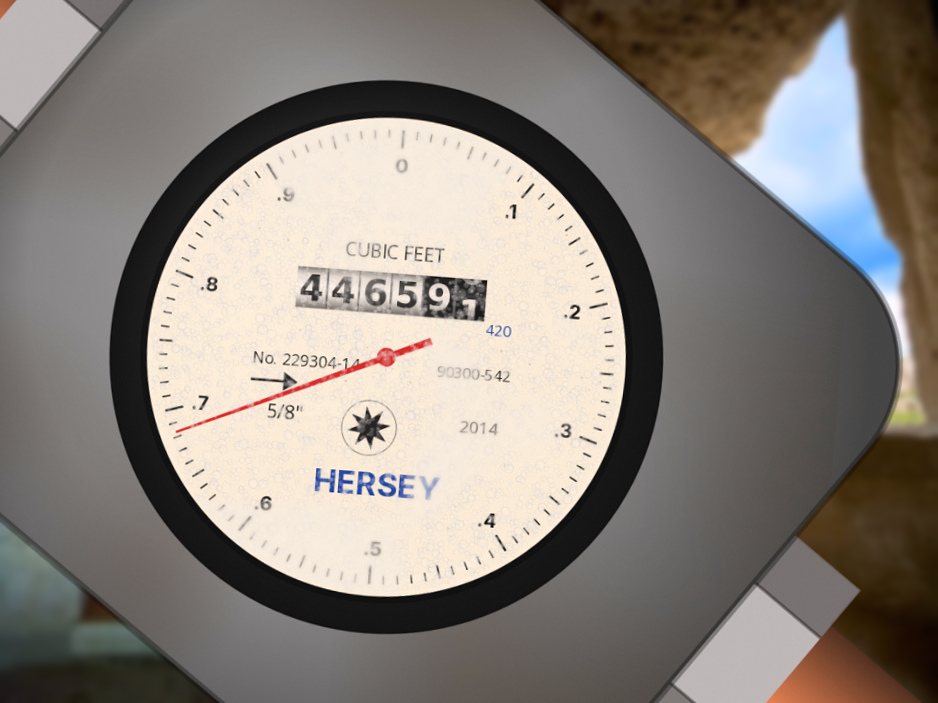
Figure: value=446590.68 unit=ft³
